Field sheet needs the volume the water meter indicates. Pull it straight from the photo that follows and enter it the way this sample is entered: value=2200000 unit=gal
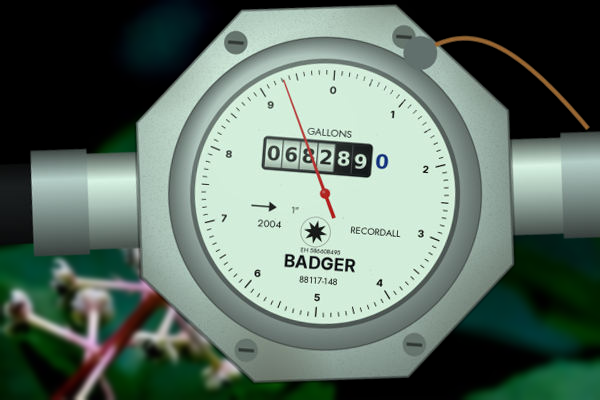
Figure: value=682889.3 unit=gal
